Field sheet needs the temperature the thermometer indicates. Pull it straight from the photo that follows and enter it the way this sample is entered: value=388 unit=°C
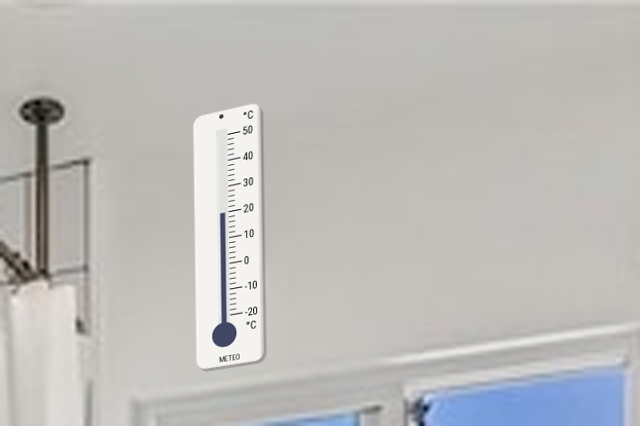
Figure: value=20 unit=°C
